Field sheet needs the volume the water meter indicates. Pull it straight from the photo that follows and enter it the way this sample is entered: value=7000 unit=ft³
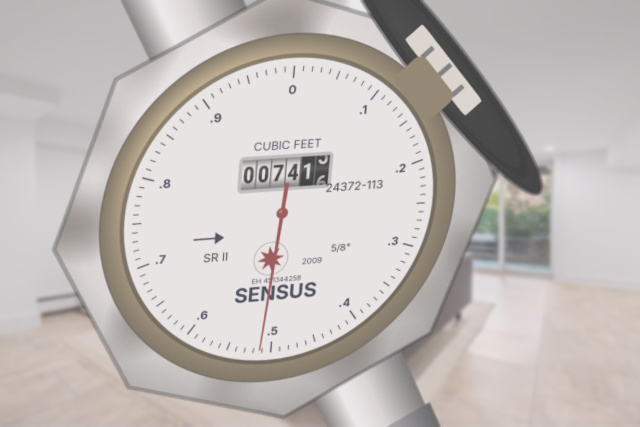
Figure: value=7415.51 unit=ft³
